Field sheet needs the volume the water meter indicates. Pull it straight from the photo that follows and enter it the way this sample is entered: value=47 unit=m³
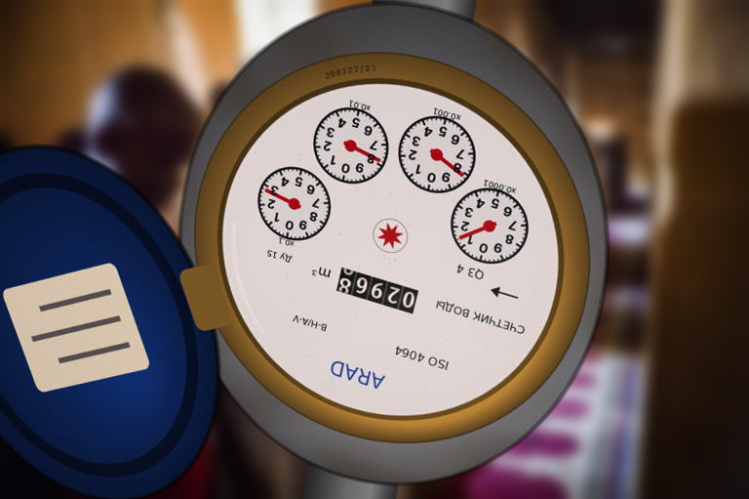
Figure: value=2968.2781 unit=m³
